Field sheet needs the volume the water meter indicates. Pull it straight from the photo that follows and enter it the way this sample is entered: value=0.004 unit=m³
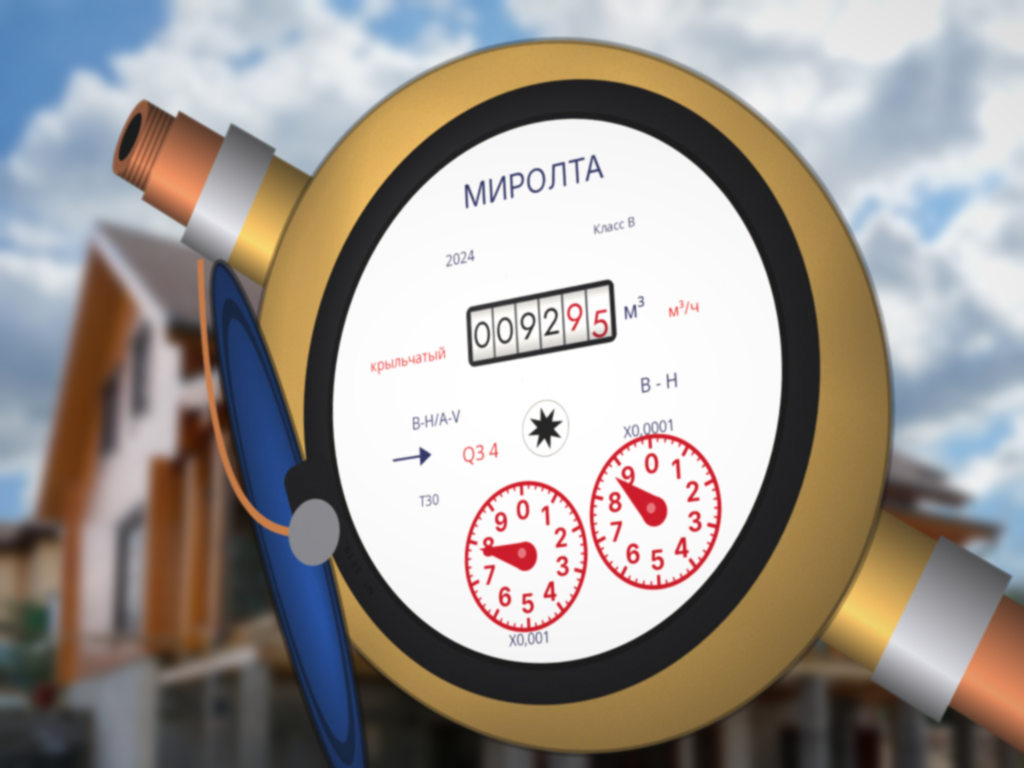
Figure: value=92.9478 unit=m³
